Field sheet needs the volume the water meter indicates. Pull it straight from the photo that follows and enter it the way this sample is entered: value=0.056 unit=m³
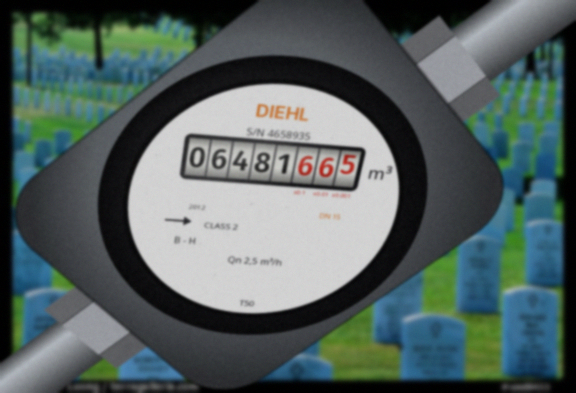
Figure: value=6481.665 unit=m³
